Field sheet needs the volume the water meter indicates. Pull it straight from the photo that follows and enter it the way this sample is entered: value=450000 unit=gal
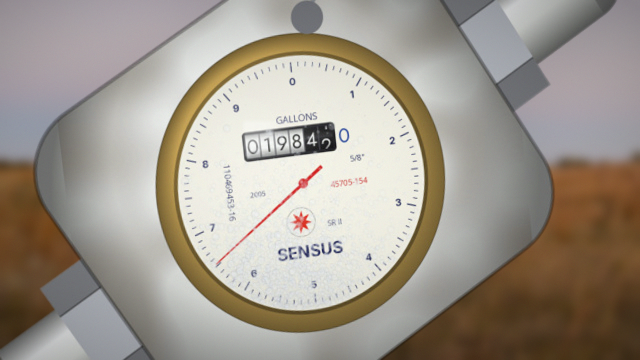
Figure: value=198416.5 unit=gal
